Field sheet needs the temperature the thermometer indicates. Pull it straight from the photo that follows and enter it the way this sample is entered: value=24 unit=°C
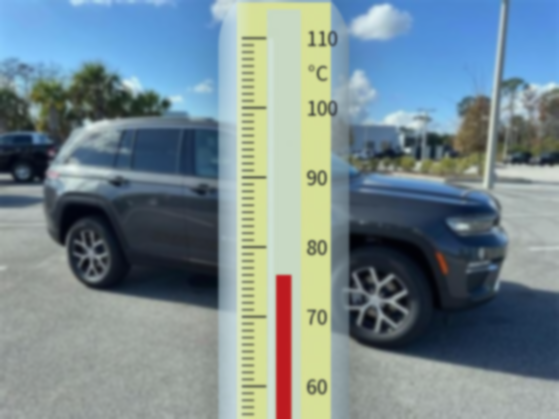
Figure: value=76 unit=°C
